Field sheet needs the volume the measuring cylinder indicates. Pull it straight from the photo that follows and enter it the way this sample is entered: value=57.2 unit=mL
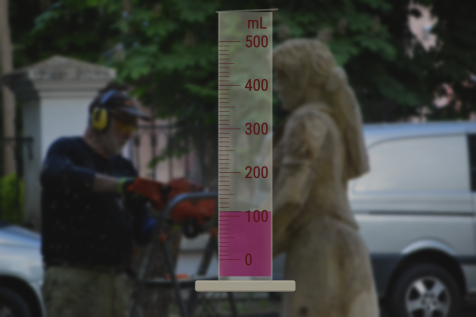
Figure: value=110 unit=mL
